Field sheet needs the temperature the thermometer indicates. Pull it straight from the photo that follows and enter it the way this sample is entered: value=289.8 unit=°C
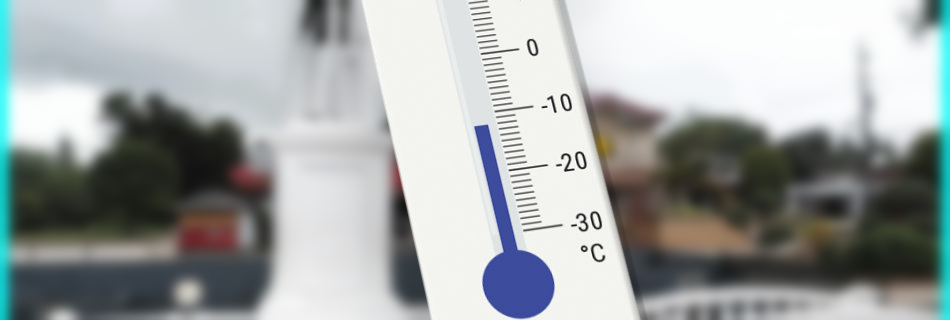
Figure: value=-12 unit=°C
